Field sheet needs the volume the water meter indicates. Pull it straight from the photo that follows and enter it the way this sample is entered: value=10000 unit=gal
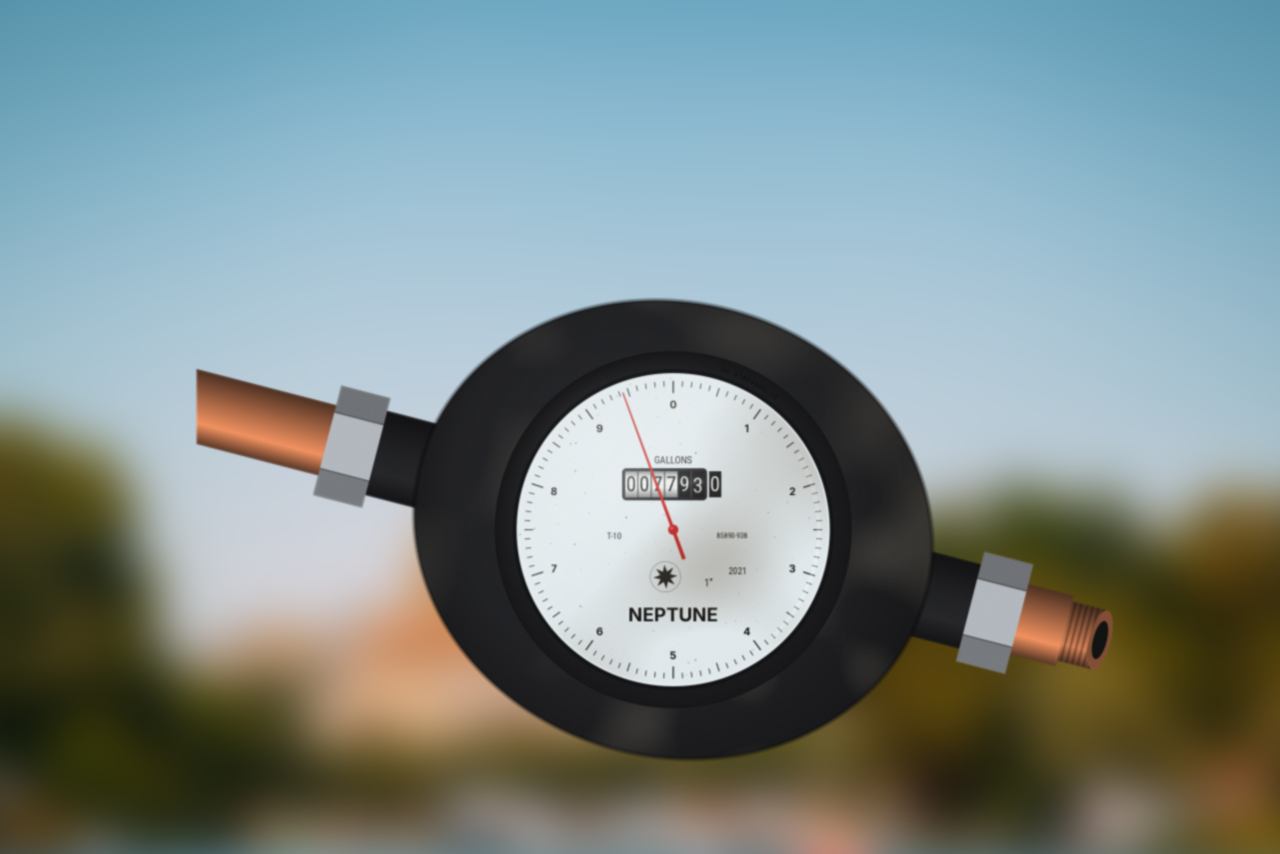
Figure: value=77929.4 unit=gal
